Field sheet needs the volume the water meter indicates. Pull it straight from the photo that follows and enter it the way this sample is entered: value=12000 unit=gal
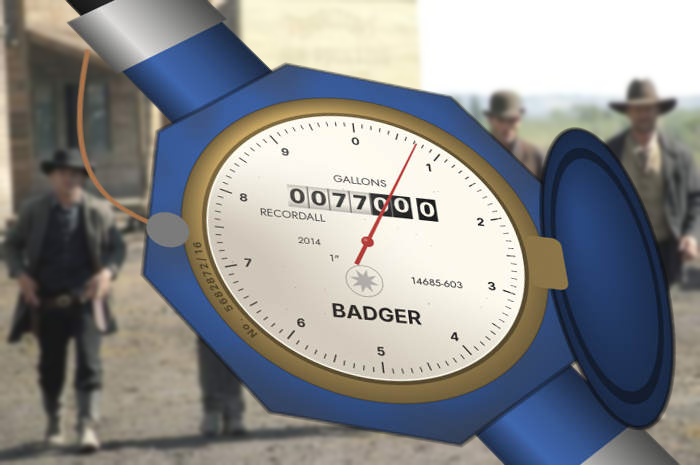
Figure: value=77000.7 unit=gal
